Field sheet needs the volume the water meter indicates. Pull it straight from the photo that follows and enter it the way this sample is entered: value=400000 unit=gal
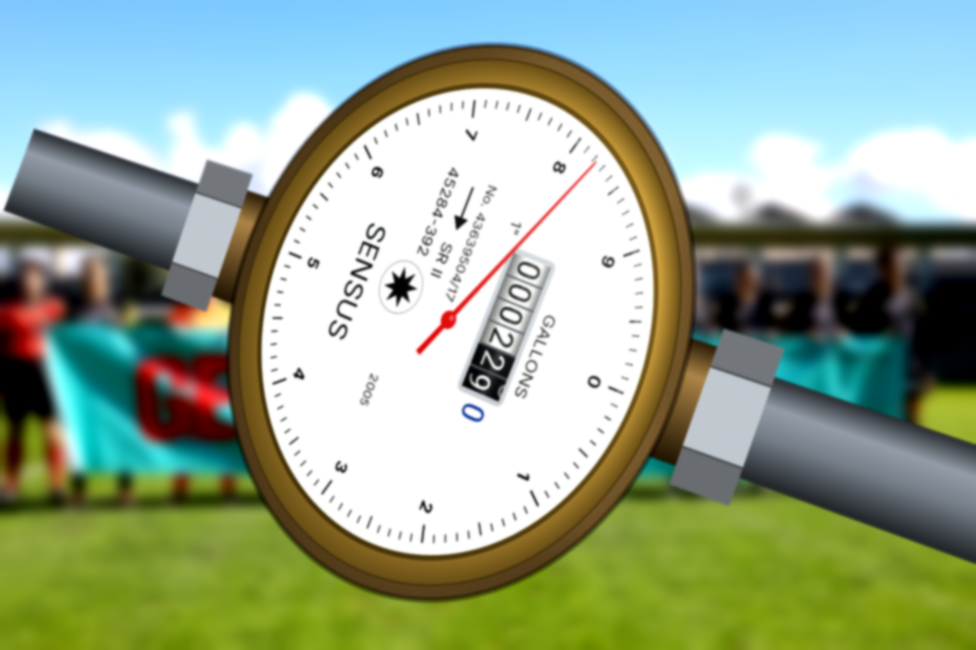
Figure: value=2288.2 unit=gal
